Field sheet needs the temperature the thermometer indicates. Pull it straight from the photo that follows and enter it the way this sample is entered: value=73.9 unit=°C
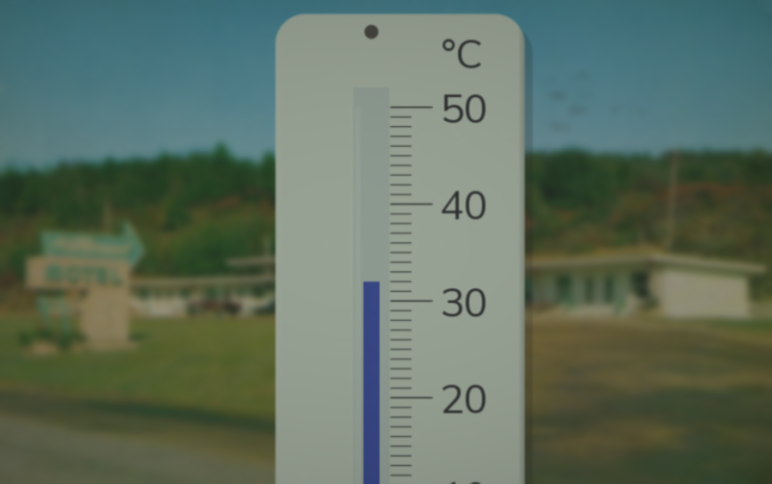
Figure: value=32 unit=°C
